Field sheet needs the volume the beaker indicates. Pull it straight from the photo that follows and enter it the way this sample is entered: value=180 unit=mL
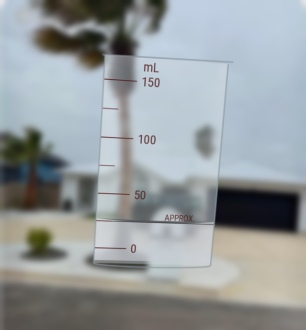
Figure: value=25 unit=mL
